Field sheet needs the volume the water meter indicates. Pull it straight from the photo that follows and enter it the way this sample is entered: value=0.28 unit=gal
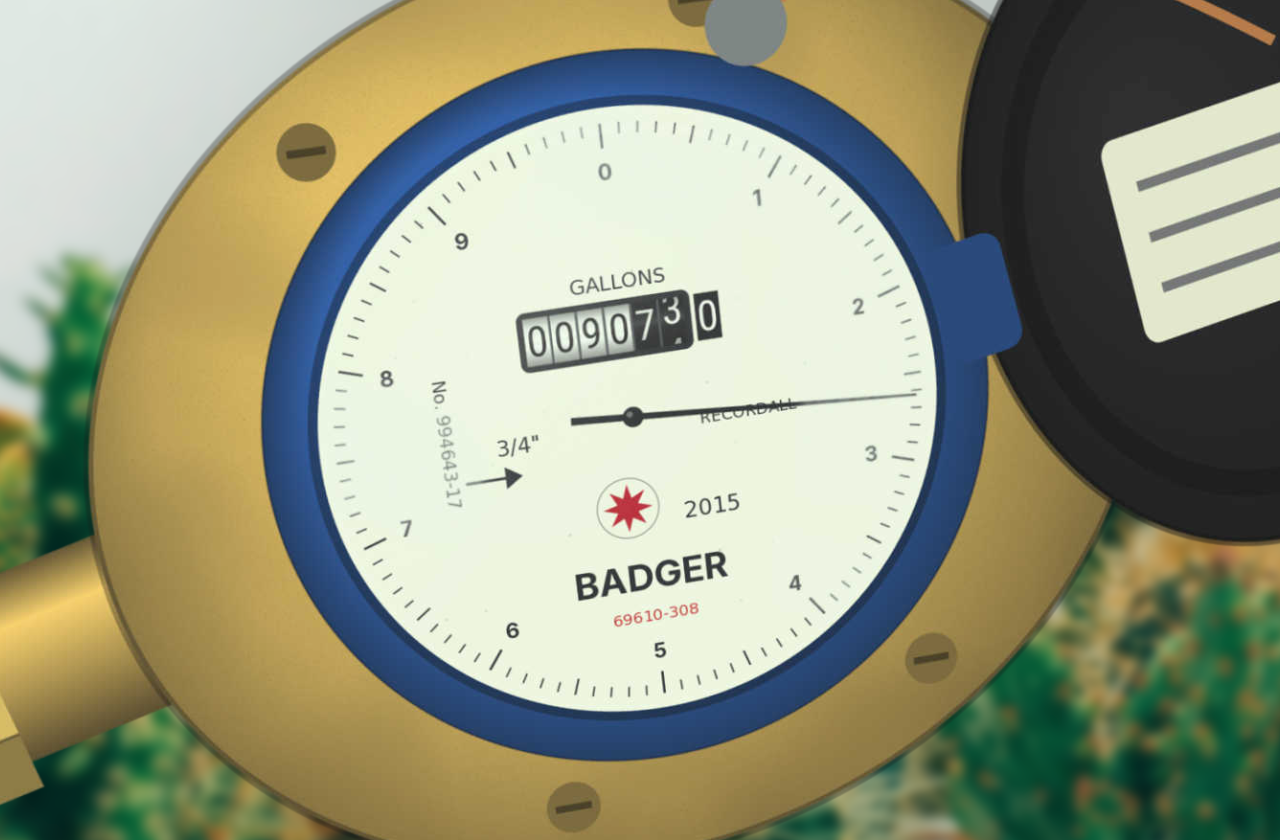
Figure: value=90732.6 unit=gal
